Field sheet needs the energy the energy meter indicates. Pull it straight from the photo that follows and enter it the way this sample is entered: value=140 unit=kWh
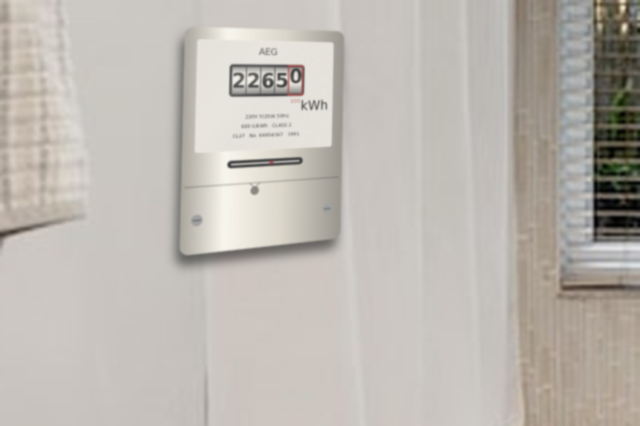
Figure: value=2265.0 unit=kWh
